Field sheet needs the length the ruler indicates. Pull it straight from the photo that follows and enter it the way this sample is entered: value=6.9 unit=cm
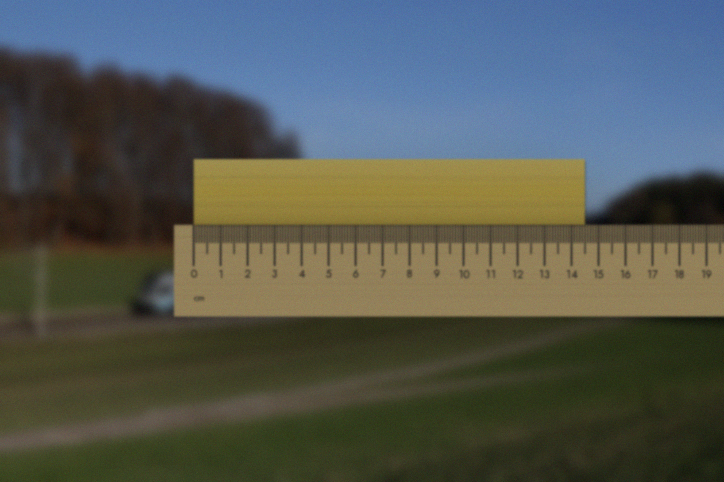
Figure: value=14.5 unit=cm
